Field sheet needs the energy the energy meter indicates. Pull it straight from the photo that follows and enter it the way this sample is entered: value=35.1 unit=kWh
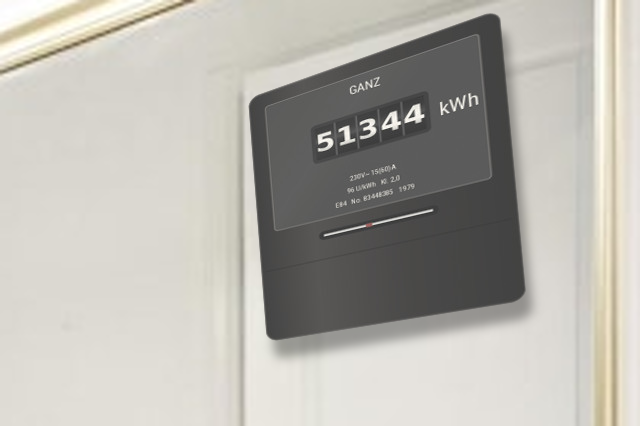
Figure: value=51344 unit=kWh
